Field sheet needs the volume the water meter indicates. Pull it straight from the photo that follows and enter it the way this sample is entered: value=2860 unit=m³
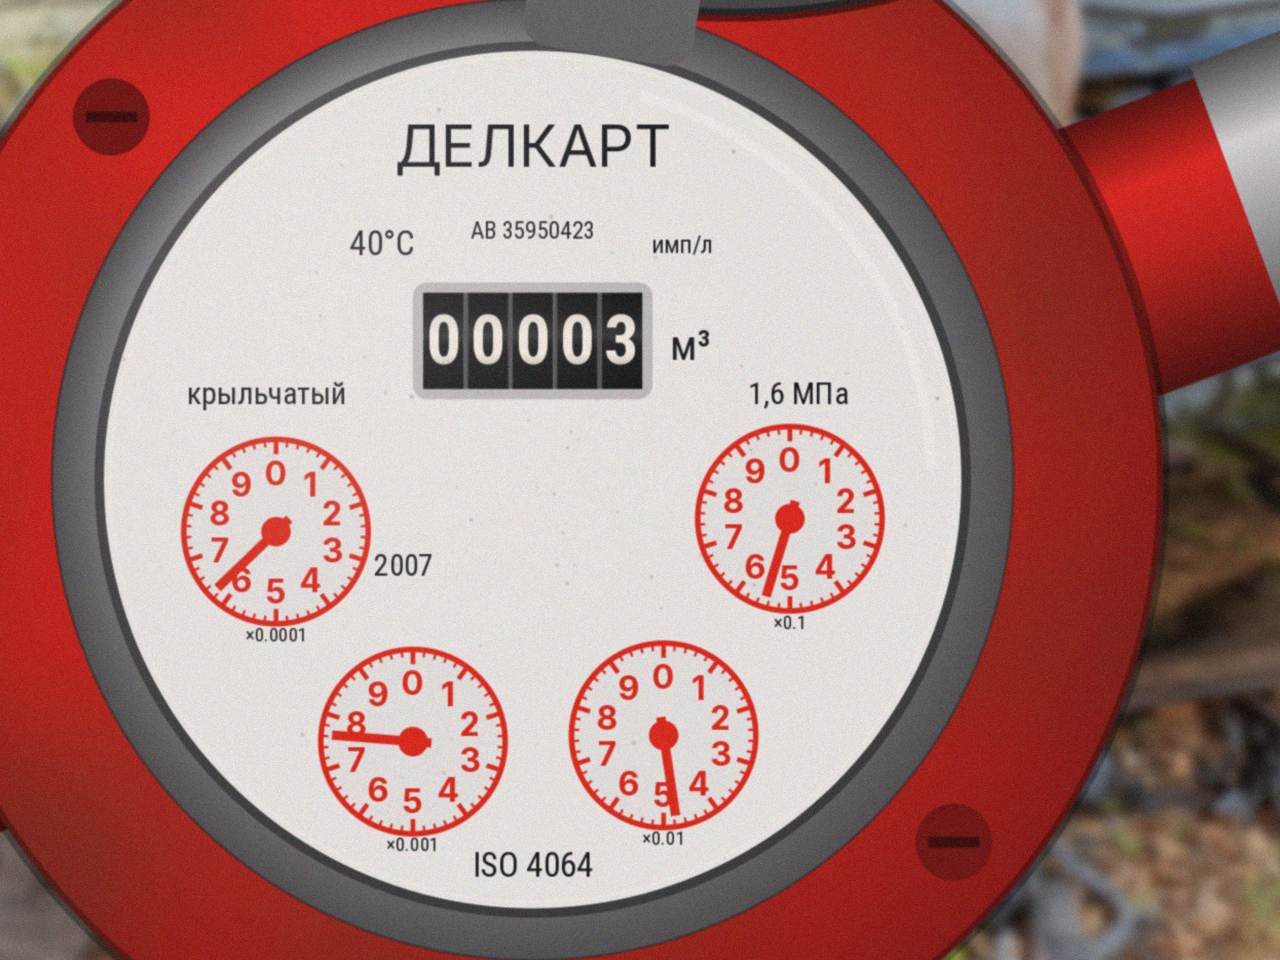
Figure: value=3.5476 unit=m³
